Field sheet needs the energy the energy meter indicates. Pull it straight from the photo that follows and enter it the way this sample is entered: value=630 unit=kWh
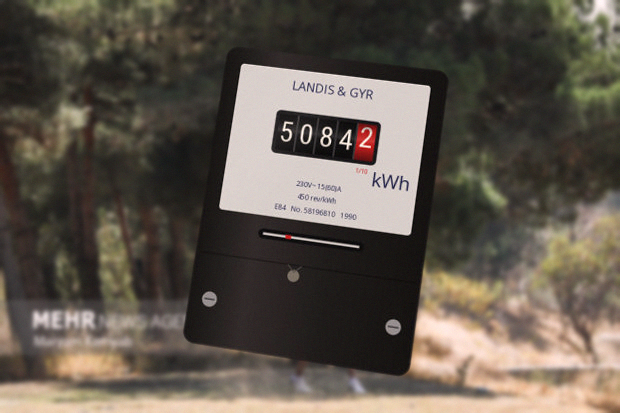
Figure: value=5084.2 unit=kWh
